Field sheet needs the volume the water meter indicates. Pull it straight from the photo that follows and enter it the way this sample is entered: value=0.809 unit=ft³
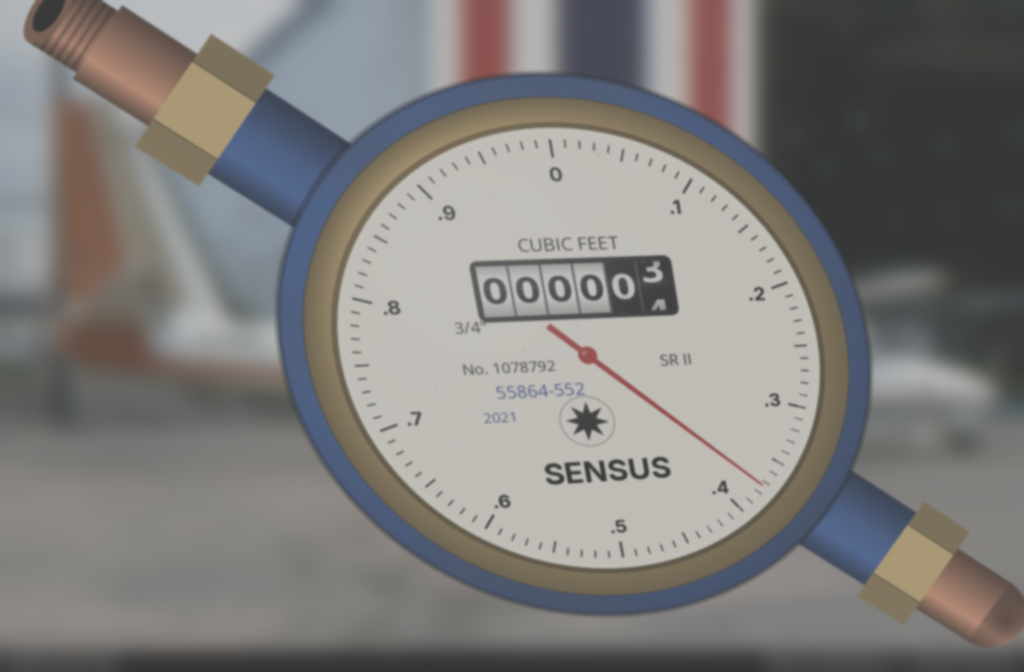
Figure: value=3.37 unit=ft³
